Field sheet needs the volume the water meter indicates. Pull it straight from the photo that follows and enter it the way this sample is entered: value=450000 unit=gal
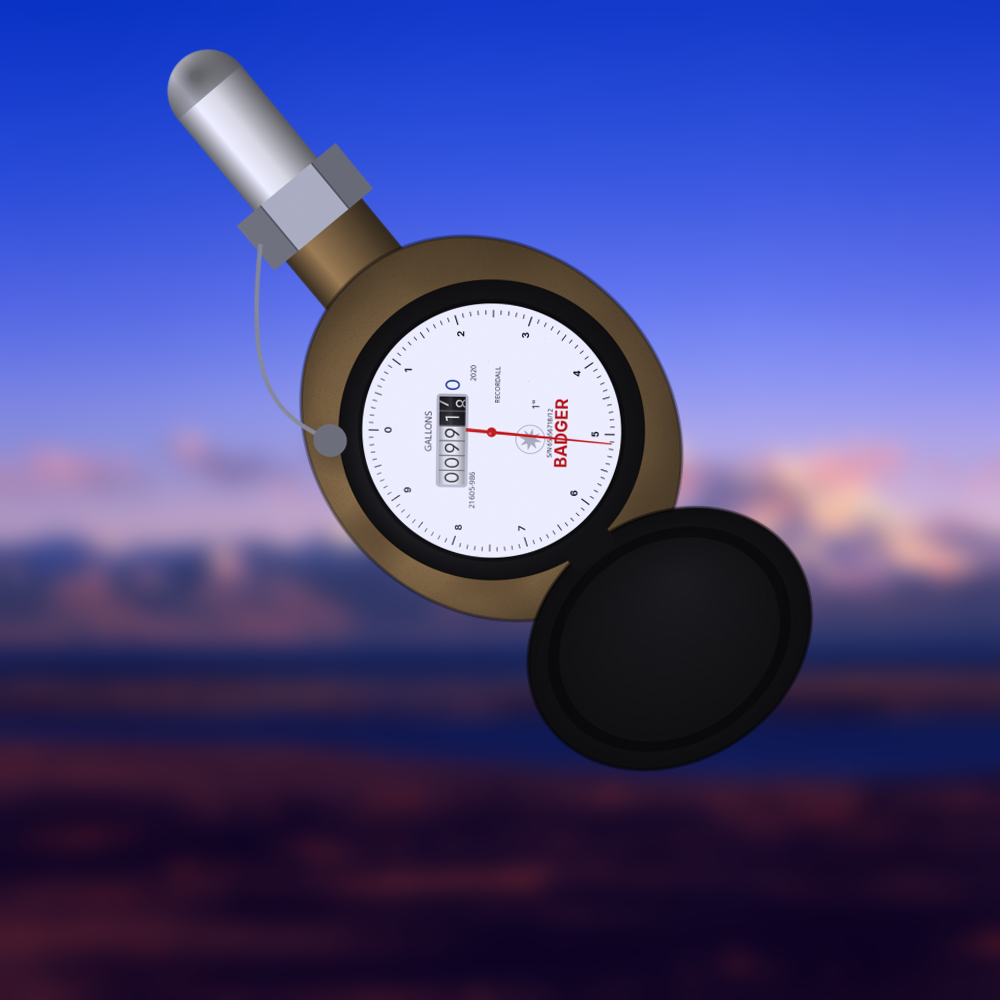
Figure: value=99175.1 unit=gal
